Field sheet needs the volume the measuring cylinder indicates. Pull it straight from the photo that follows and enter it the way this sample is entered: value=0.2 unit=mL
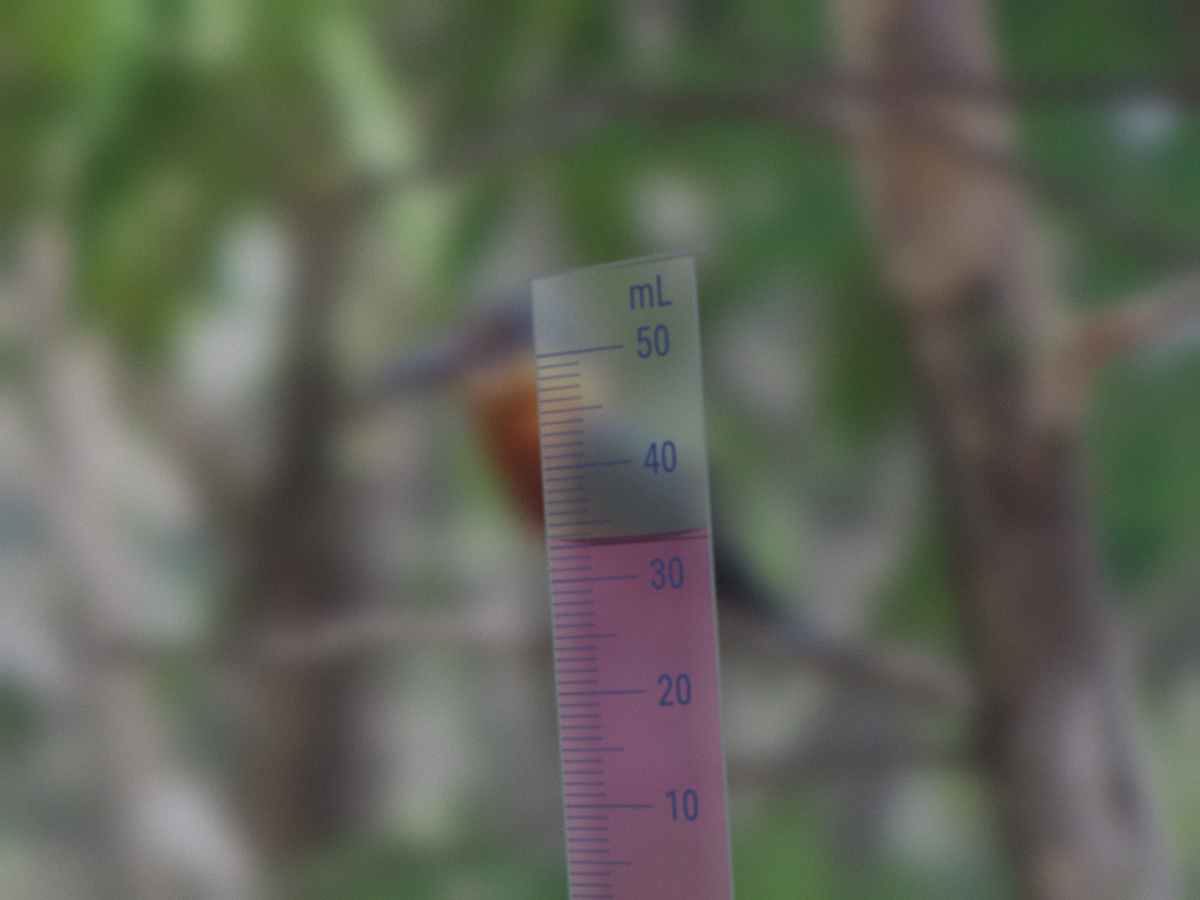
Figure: value=33 unit=mL
